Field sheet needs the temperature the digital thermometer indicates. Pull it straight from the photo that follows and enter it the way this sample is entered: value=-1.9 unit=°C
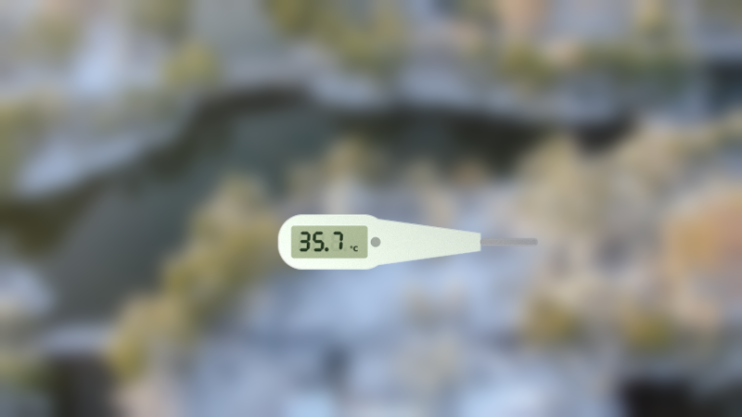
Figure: value=35.7 unit=°C
